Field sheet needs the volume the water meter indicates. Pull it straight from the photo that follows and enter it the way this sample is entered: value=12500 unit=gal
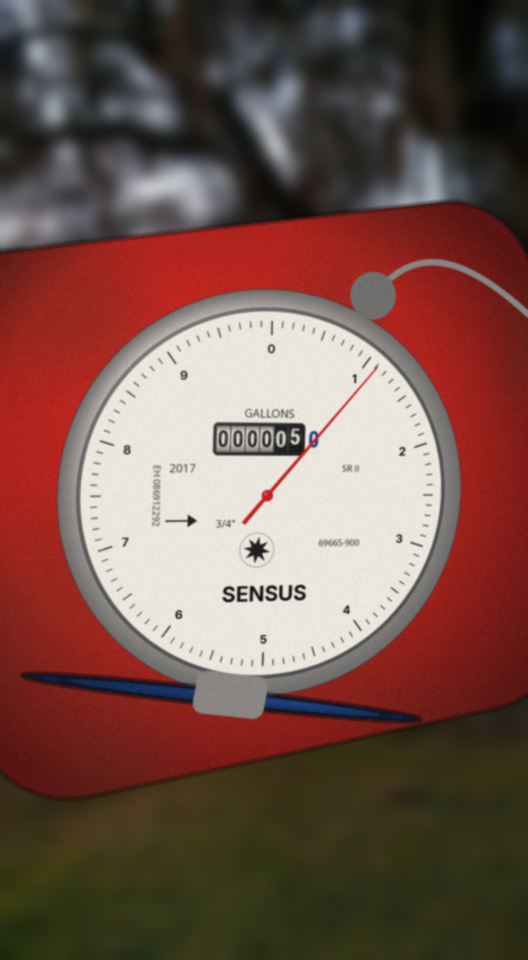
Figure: value=51.1 unit=gal
